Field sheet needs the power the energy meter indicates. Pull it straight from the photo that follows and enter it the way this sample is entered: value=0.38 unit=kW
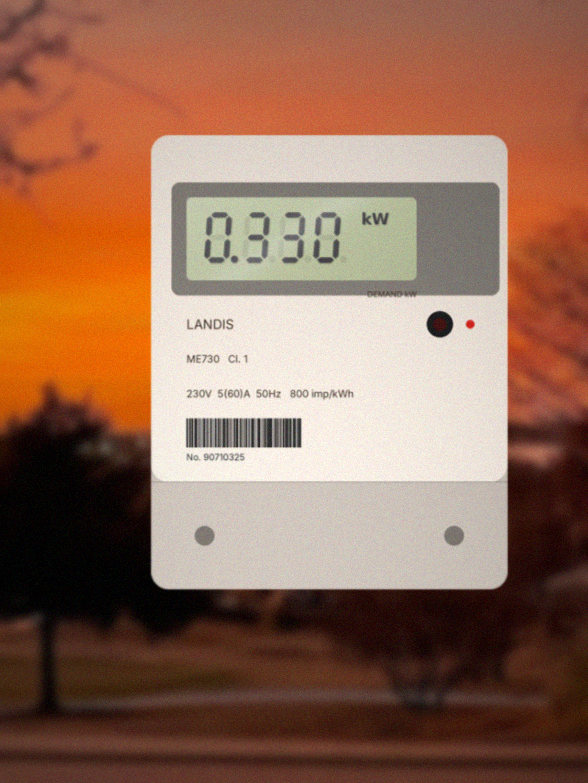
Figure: value=0.330 unit=kW
